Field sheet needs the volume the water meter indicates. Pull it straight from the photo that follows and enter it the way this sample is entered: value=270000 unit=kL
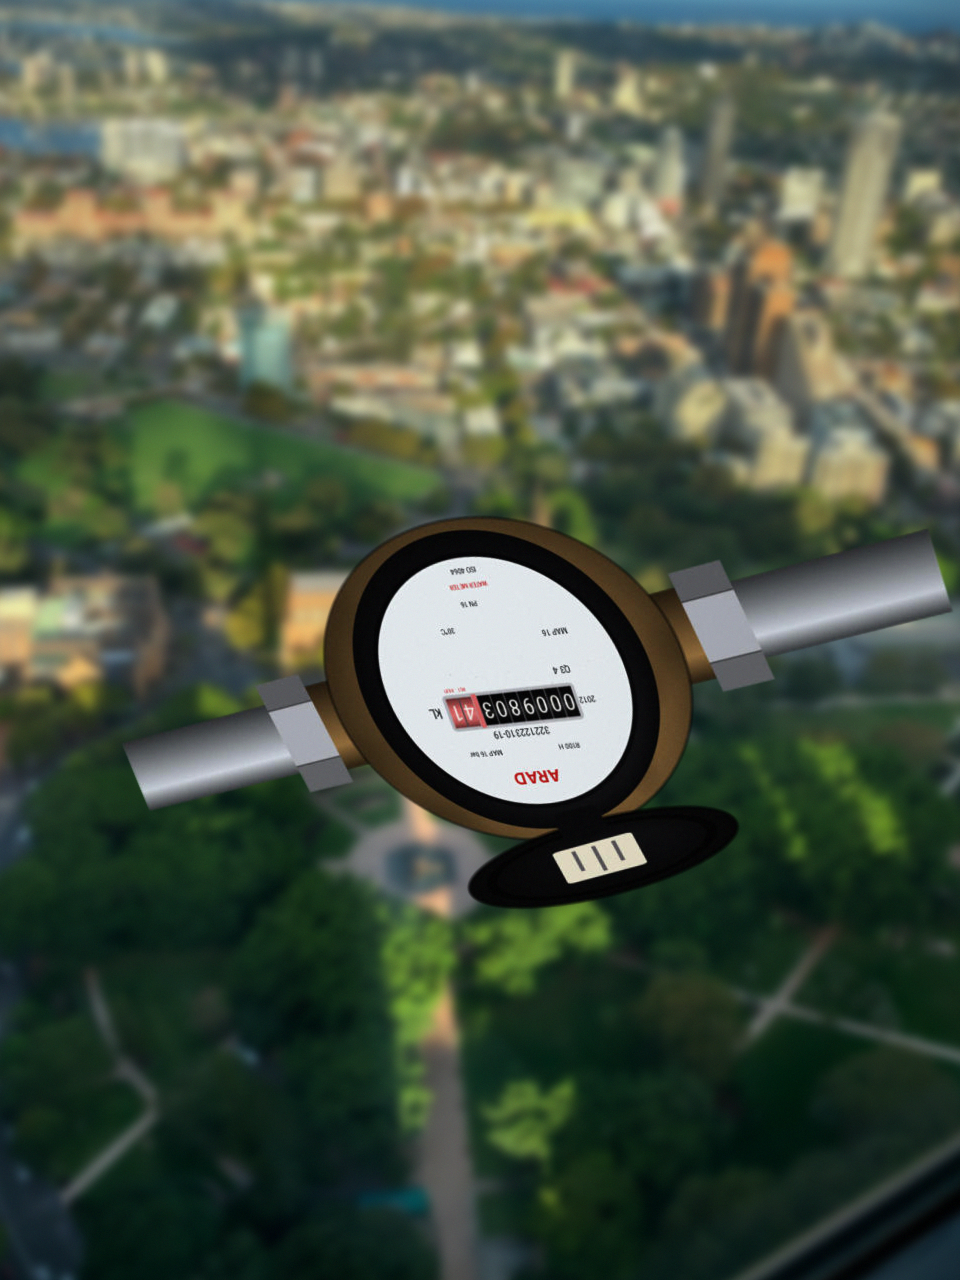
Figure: value=9803.41 unit=kL
